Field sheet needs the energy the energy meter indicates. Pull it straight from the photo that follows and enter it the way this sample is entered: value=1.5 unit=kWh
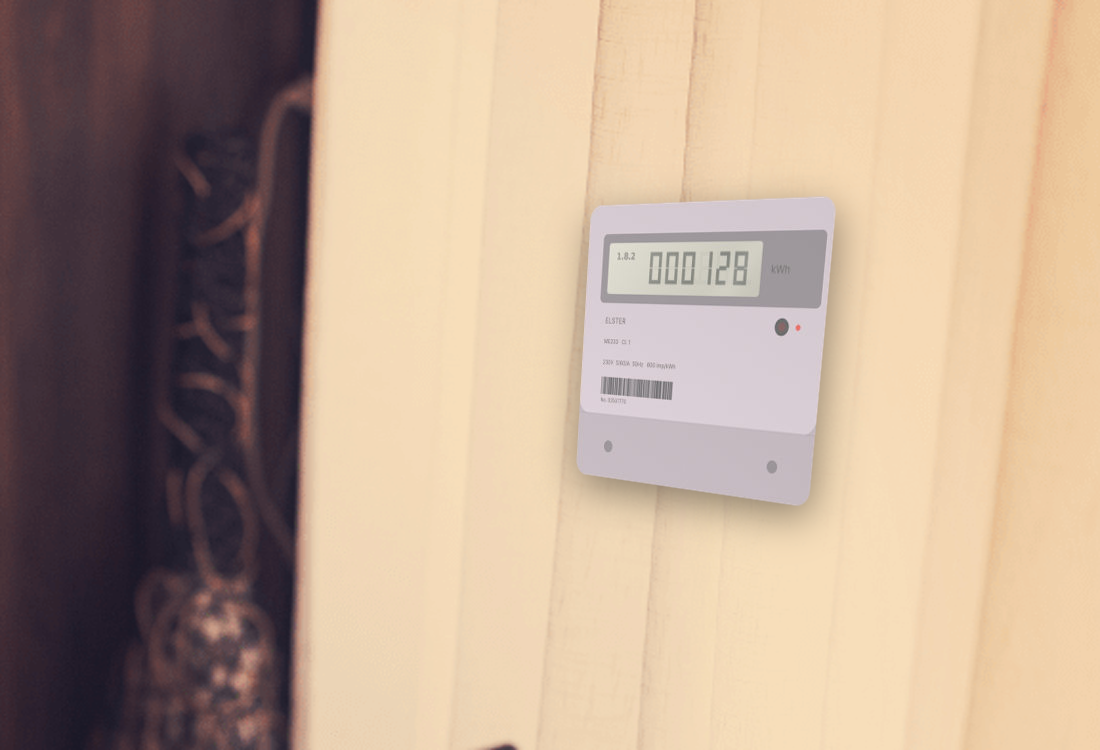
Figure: value=128 unit=kWh
